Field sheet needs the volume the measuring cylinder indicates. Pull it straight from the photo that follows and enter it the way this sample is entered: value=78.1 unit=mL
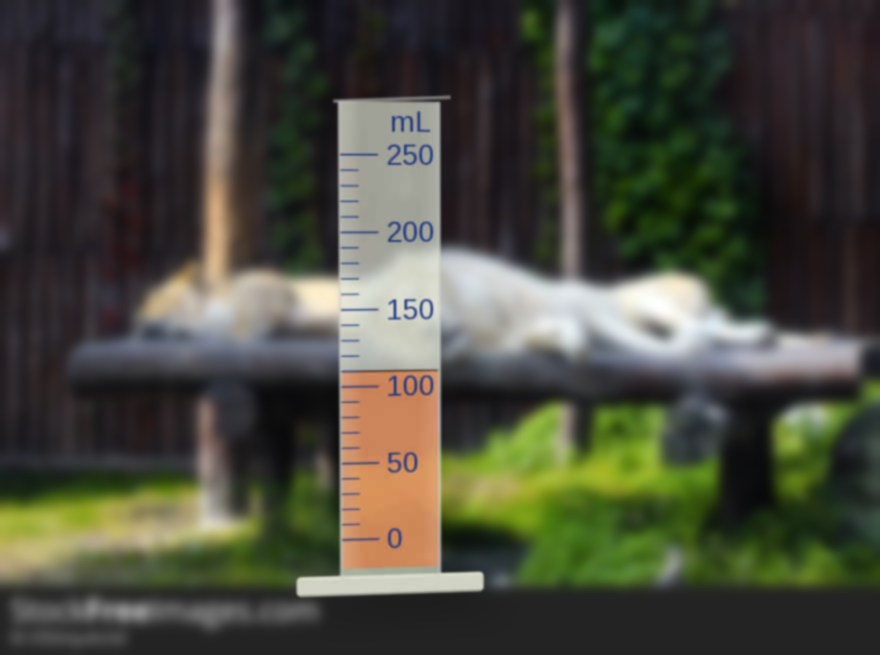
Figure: value=110 unit=mL
